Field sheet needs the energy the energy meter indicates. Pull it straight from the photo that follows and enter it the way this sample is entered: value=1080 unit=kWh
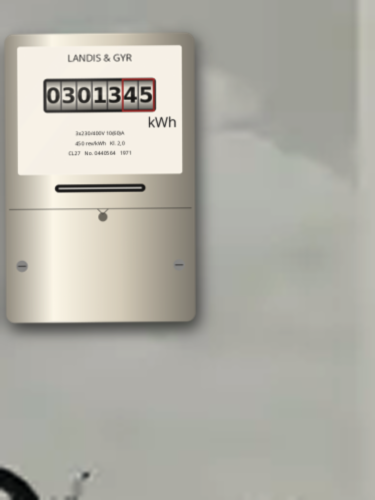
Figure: value=3013.45 unit=kWh
